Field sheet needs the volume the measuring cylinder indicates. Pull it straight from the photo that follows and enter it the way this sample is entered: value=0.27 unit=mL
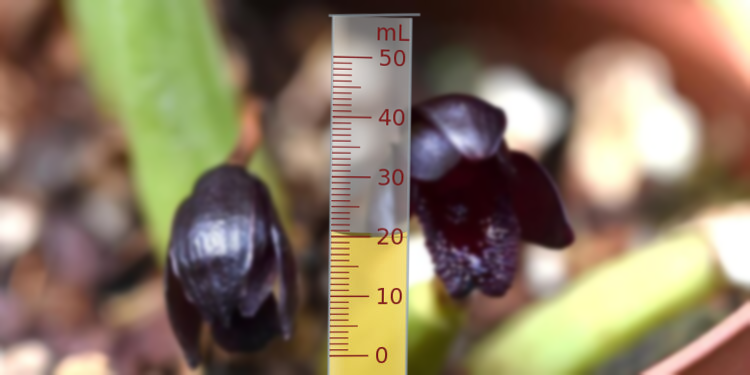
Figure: value=20 unit=mL
